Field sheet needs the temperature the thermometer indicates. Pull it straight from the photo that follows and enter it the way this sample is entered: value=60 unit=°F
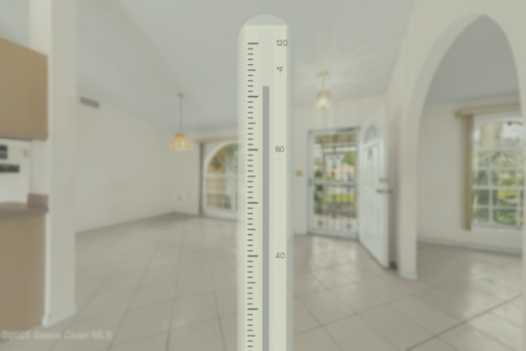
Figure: value=104 unit=°F
